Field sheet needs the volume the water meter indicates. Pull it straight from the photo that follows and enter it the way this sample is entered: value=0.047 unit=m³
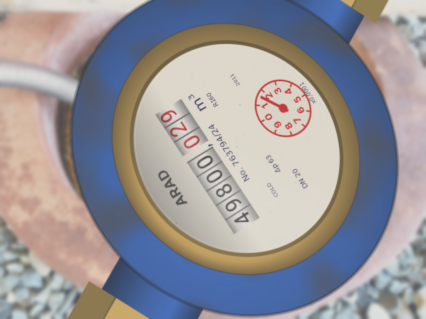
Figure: value=49800.0291 unit=m³
